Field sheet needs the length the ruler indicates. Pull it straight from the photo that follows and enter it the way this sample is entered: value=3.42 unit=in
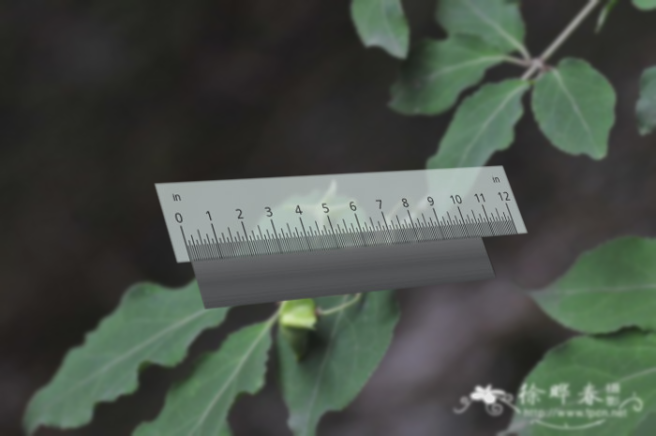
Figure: value=10.5 unit=in
